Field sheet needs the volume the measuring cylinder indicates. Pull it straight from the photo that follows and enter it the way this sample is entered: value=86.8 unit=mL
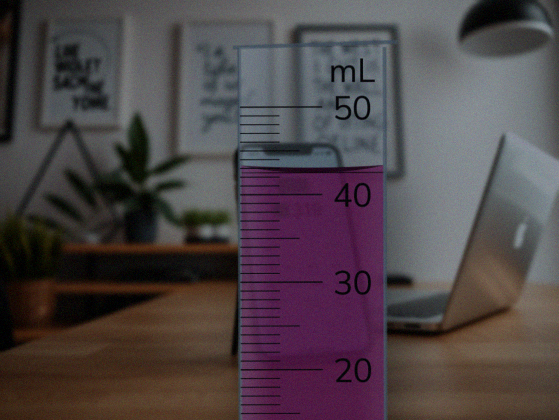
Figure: value=42.5 unit=mL
